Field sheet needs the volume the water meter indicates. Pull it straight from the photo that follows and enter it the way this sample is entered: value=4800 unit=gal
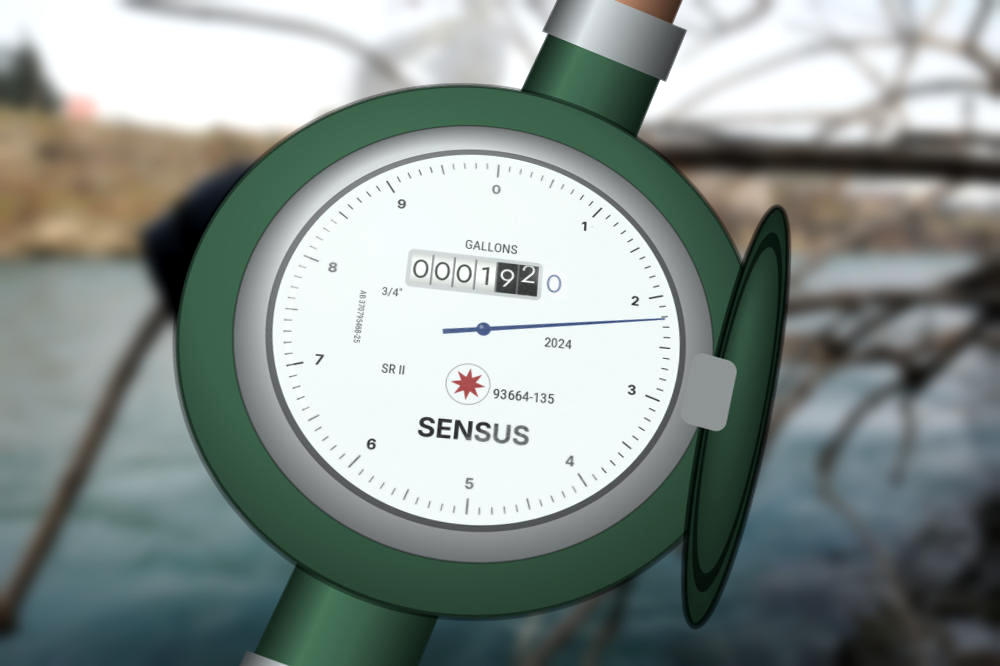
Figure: value=1922.2 unit=gal
